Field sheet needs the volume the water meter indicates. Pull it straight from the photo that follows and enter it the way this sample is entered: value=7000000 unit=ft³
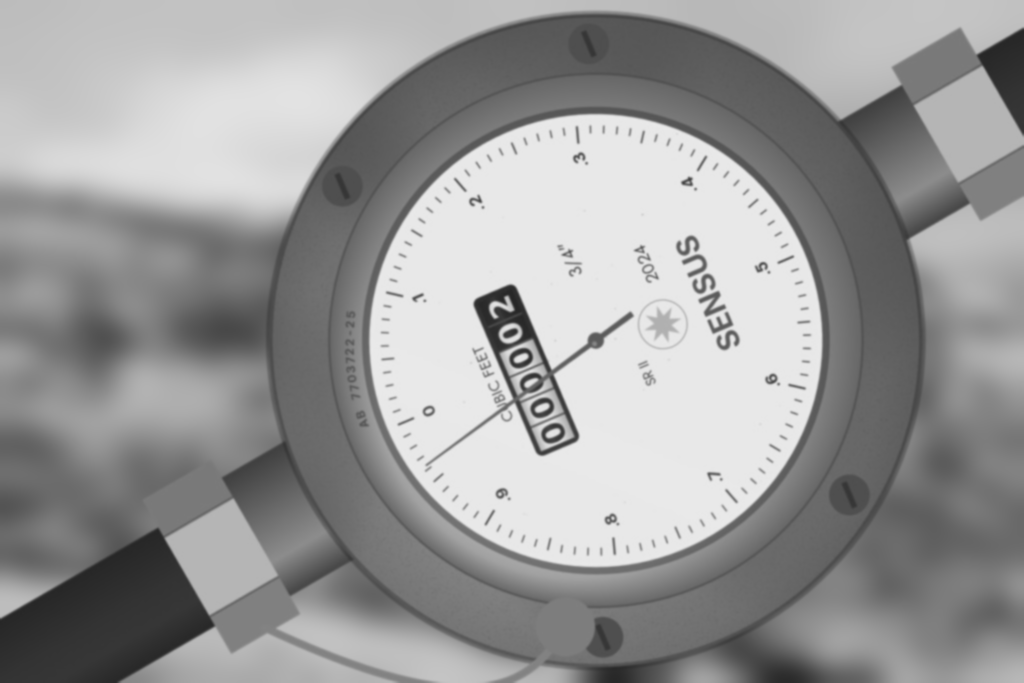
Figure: value=1.96 unit=ft³
